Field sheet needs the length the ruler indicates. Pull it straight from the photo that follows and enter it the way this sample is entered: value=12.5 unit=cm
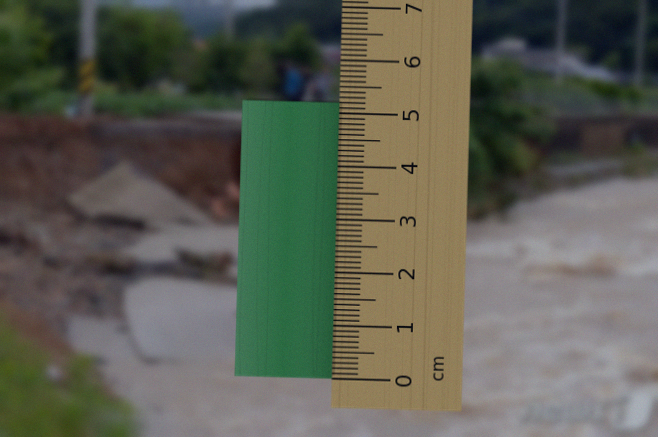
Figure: value=5.2 unit=cm
